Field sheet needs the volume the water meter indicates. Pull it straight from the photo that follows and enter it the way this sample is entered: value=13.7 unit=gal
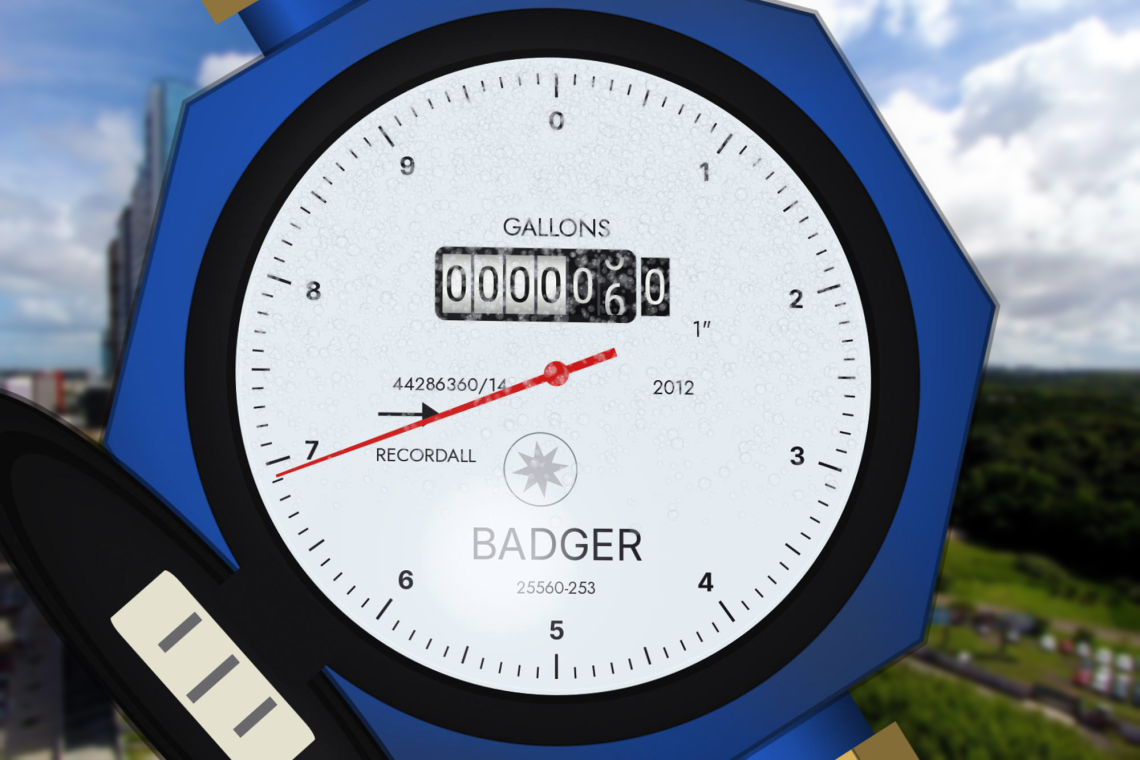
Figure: value=56.9 unit=gal
